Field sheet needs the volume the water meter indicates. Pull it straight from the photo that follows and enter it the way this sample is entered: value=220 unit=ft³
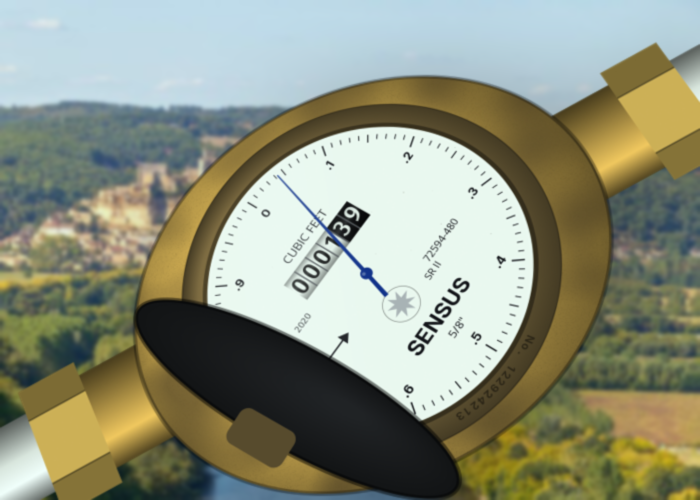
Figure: value=139.04 unit=ft³
